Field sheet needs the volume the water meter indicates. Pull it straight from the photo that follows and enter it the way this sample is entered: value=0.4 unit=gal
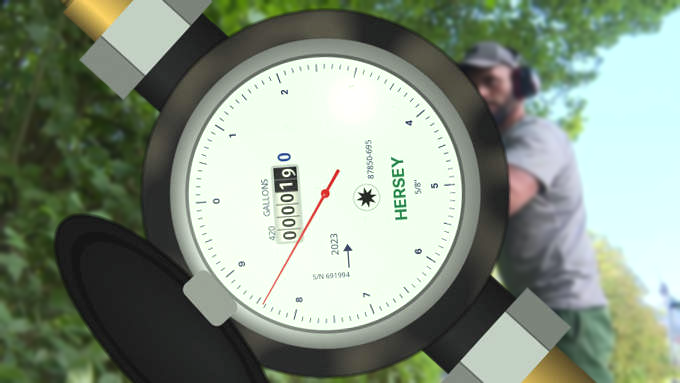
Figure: value=188.4 unit=gal
